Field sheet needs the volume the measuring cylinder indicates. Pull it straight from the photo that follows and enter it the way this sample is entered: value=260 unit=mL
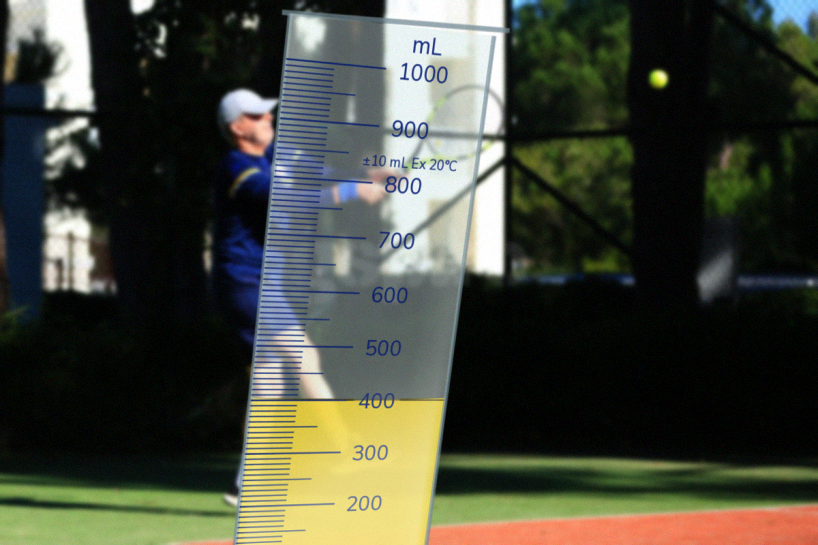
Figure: value=400 unit=mL
